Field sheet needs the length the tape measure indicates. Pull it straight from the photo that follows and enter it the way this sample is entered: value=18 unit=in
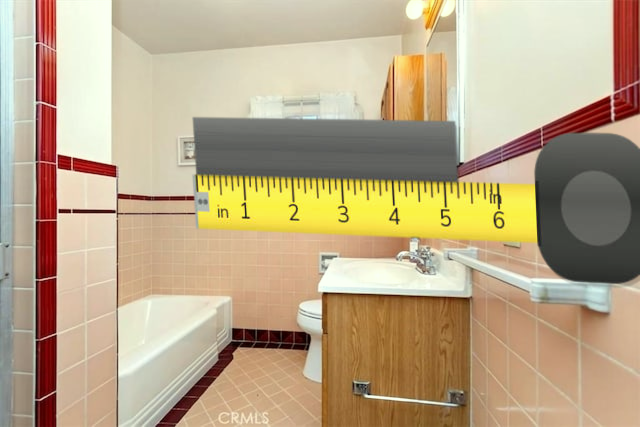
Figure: value=5.25 unit=in
